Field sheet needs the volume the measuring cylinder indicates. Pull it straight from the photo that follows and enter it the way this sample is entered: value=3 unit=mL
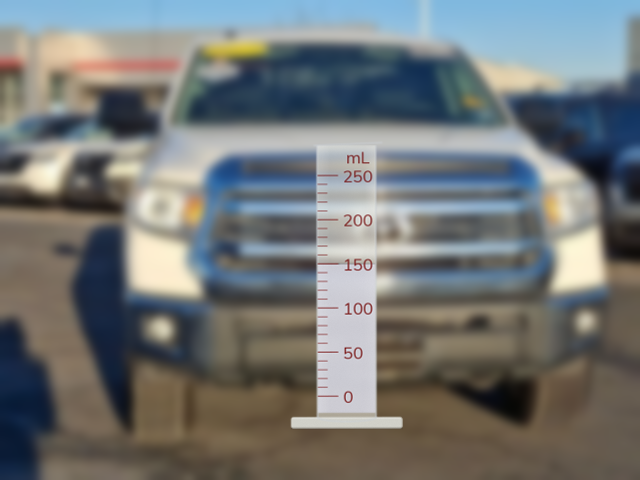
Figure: value=150 unit=mL
